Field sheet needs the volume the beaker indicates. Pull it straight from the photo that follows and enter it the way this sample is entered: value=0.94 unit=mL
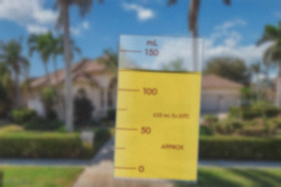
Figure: value=125 unit=mL
